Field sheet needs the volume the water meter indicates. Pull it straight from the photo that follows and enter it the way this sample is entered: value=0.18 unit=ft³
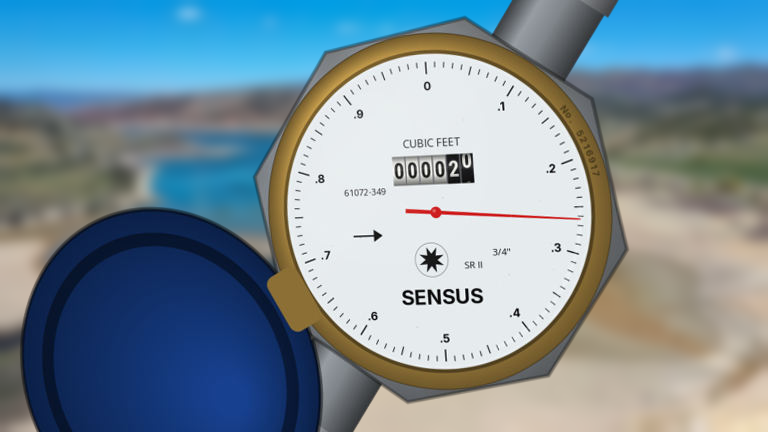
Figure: value=20.26 unit=ft³
